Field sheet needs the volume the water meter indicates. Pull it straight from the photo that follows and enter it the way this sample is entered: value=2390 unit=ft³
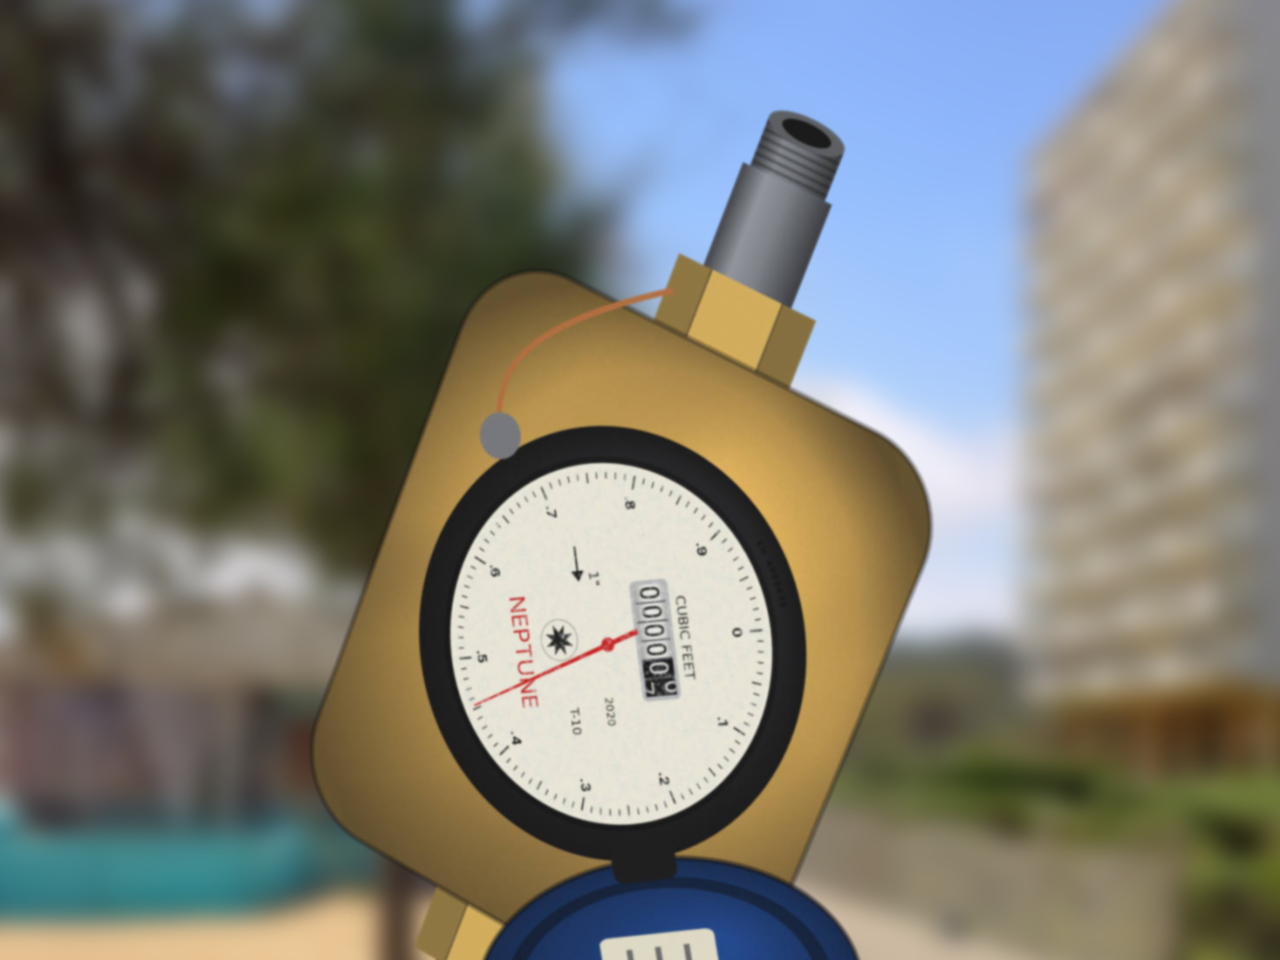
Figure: value=6.45 unit=ft³
